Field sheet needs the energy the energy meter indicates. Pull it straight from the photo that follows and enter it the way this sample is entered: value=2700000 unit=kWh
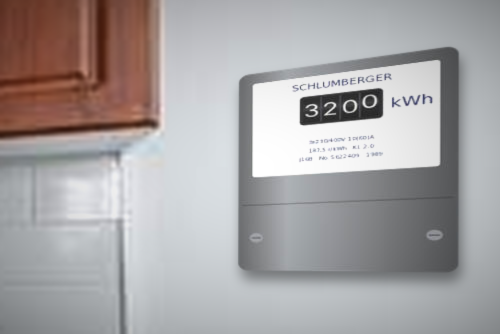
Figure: value=3200 unit=kWh
